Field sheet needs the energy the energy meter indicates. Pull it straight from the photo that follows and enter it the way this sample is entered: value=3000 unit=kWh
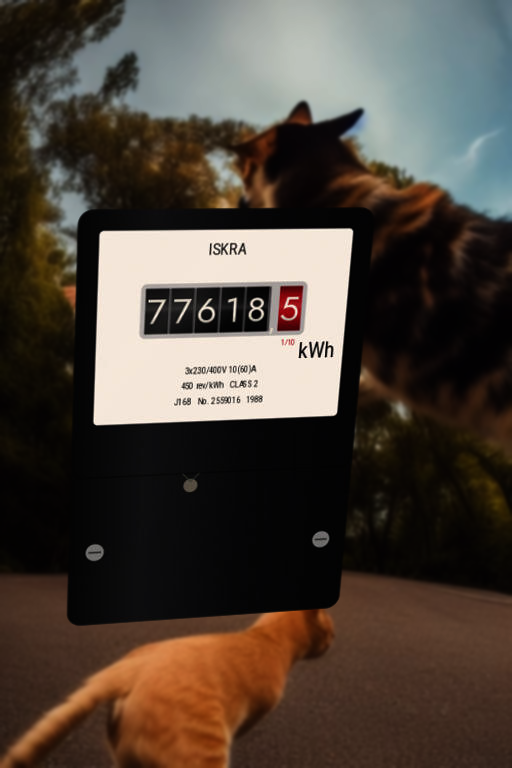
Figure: value=77618.5 unit=kWh
